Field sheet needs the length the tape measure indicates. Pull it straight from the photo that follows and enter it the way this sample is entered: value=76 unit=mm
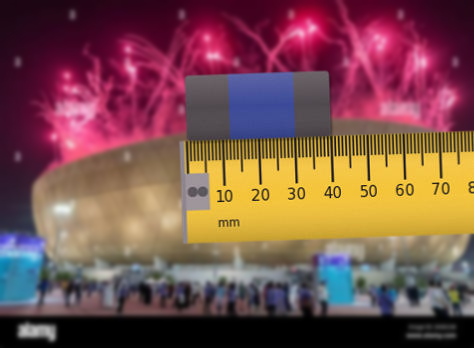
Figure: value=40 unit=mm
